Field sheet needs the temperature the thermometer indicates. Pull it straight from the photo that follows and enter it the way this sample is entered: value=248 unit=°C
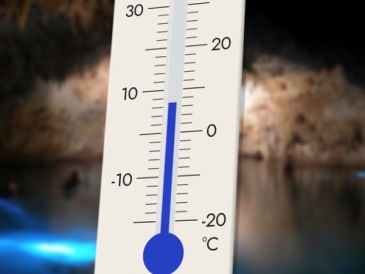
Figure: value=7 unit=°C
